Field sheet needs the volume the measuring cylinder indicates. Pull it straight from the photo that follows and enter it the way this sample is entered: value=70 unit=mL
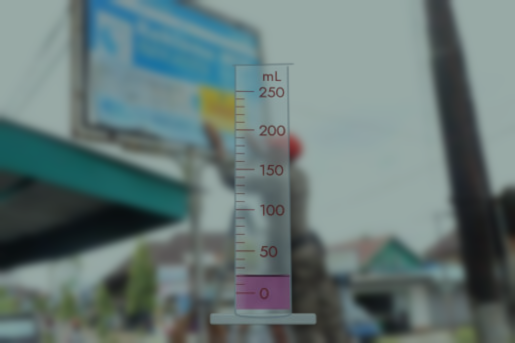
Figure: value=20 unit=mL
